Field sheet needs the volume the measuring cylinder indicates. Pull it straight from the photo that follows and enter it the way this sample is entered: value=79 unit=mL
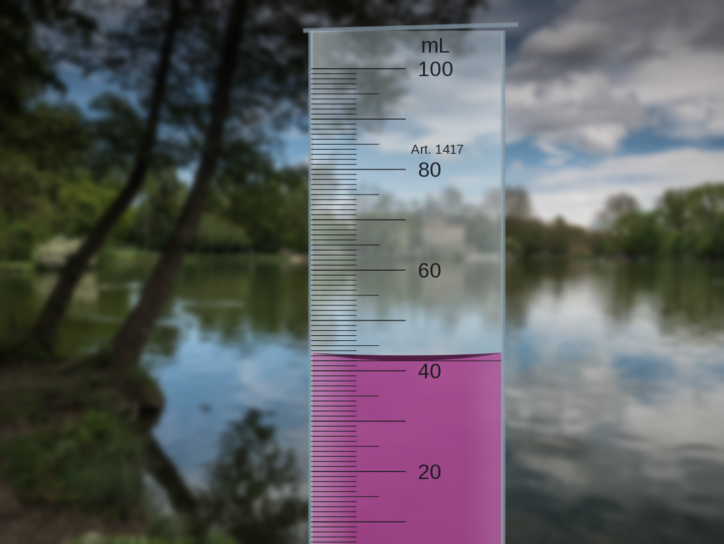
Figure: value=42 unit=mL
